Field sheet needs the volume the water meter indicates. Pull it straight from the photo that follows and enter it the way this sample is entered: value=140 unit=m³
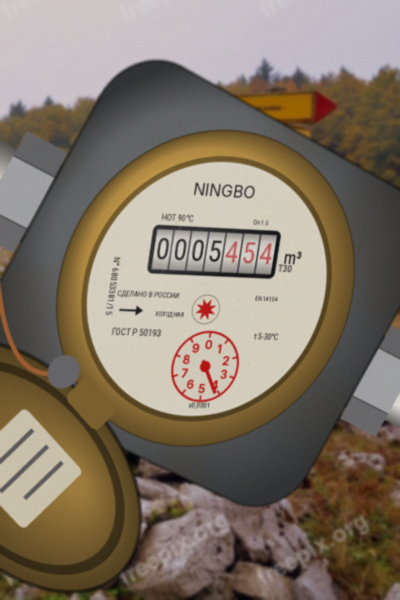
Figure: value=5.4544 unit=m³
